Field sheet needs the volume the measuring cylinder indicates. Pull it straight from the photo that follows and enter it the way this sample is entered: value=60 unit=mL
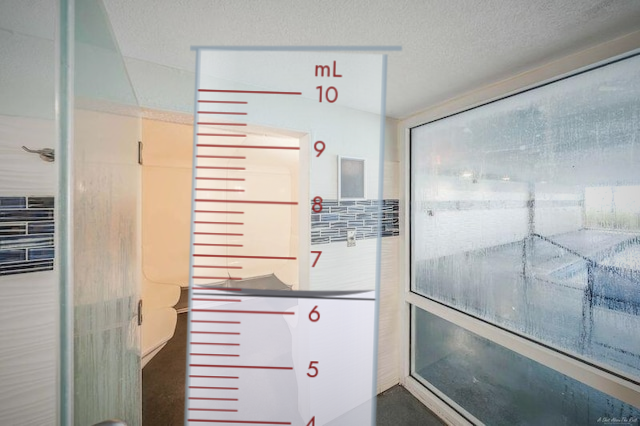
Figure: value=6.3 unit=mL
